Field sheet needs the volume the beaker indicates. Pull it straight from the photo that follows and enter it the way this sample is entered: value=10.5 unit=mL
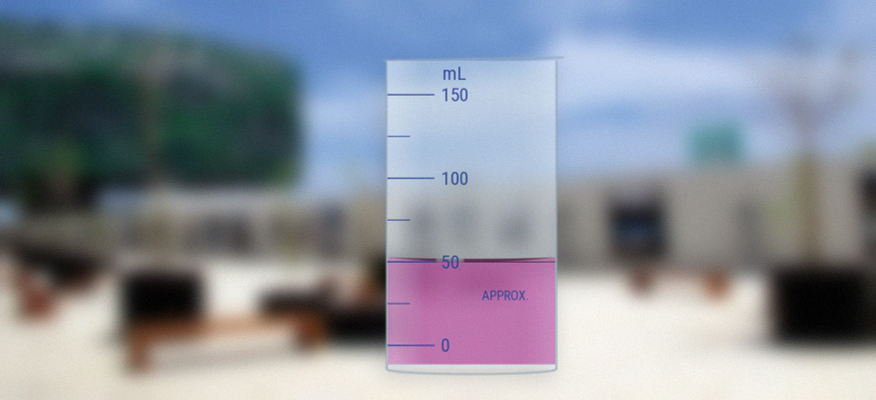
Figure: value=50 unit=mL
